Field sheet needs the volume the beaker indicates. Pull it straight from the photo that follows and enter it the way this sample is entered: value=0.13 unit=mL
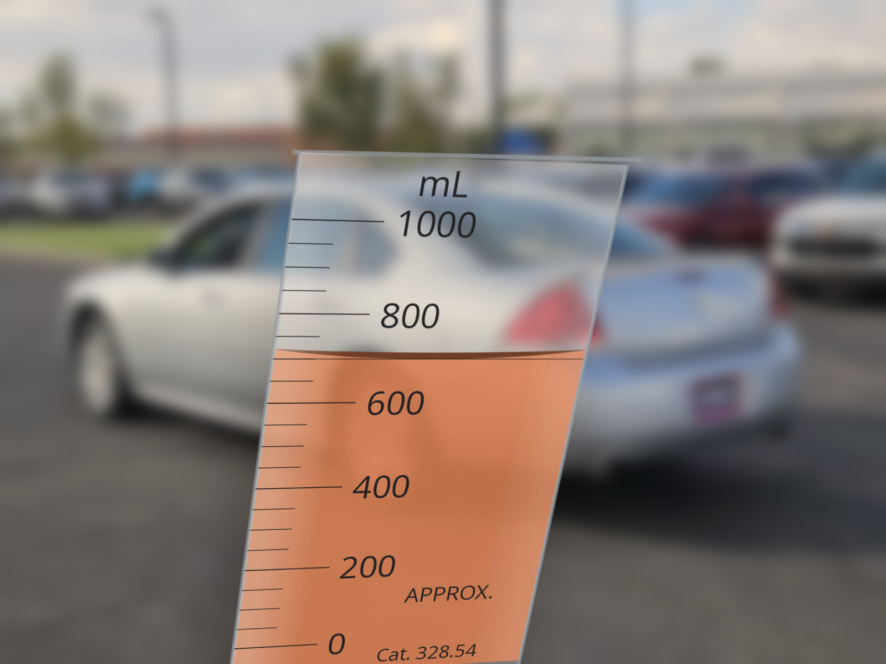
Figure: value=700 unit=mL
